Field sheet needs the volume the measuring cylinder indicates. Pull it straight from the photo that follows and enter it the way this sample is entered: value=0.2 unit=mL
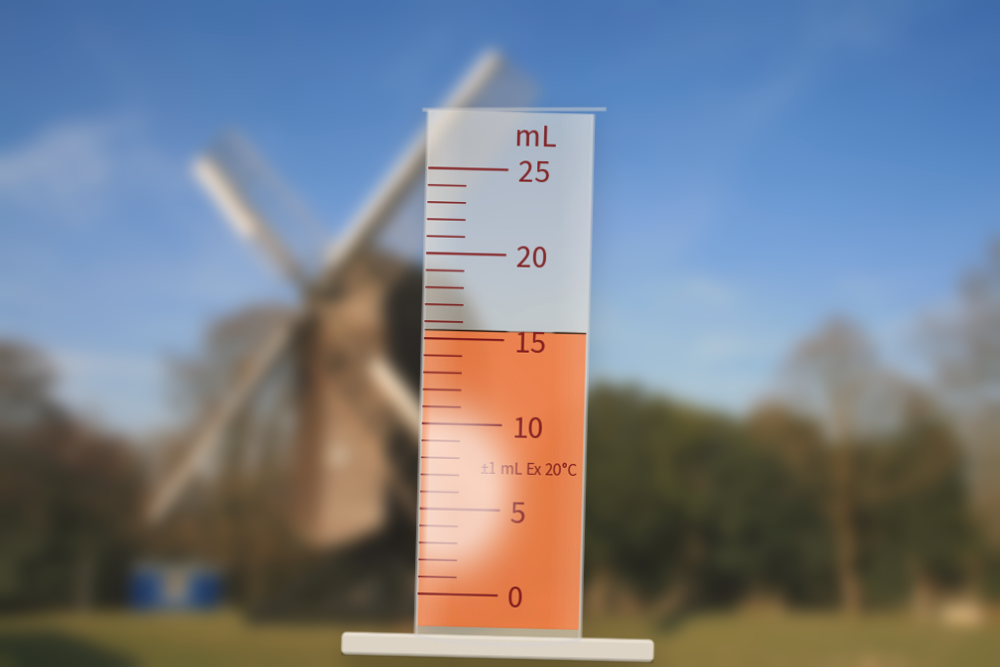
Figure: value=15.5 unit=mL
